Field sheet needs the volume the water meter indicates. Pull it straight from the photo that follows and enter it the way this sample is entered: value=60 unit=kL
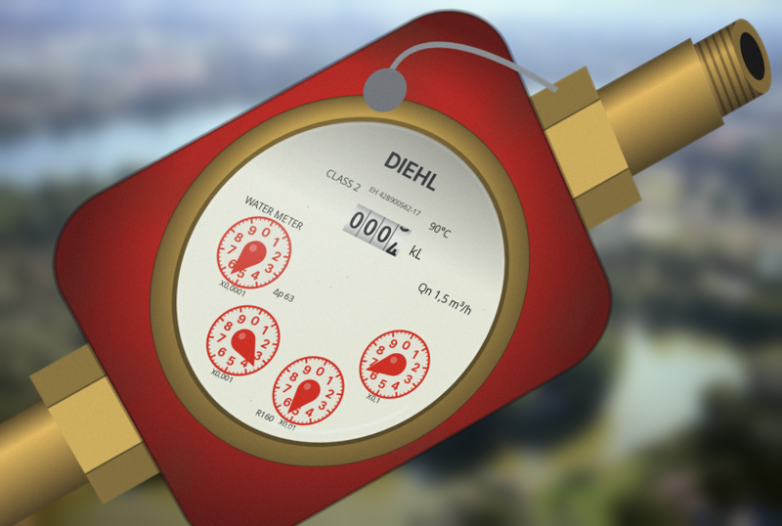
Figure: value=3.6535 unit=kL
